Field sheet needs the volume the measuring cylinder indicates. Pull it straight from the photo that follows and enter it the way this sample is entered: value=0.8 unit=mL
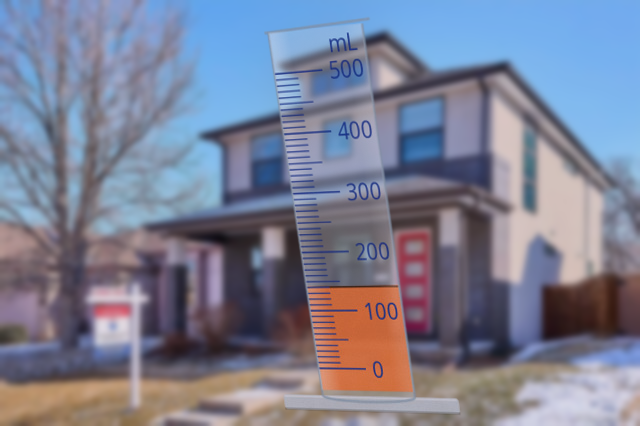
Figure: value=140 unit=mL
